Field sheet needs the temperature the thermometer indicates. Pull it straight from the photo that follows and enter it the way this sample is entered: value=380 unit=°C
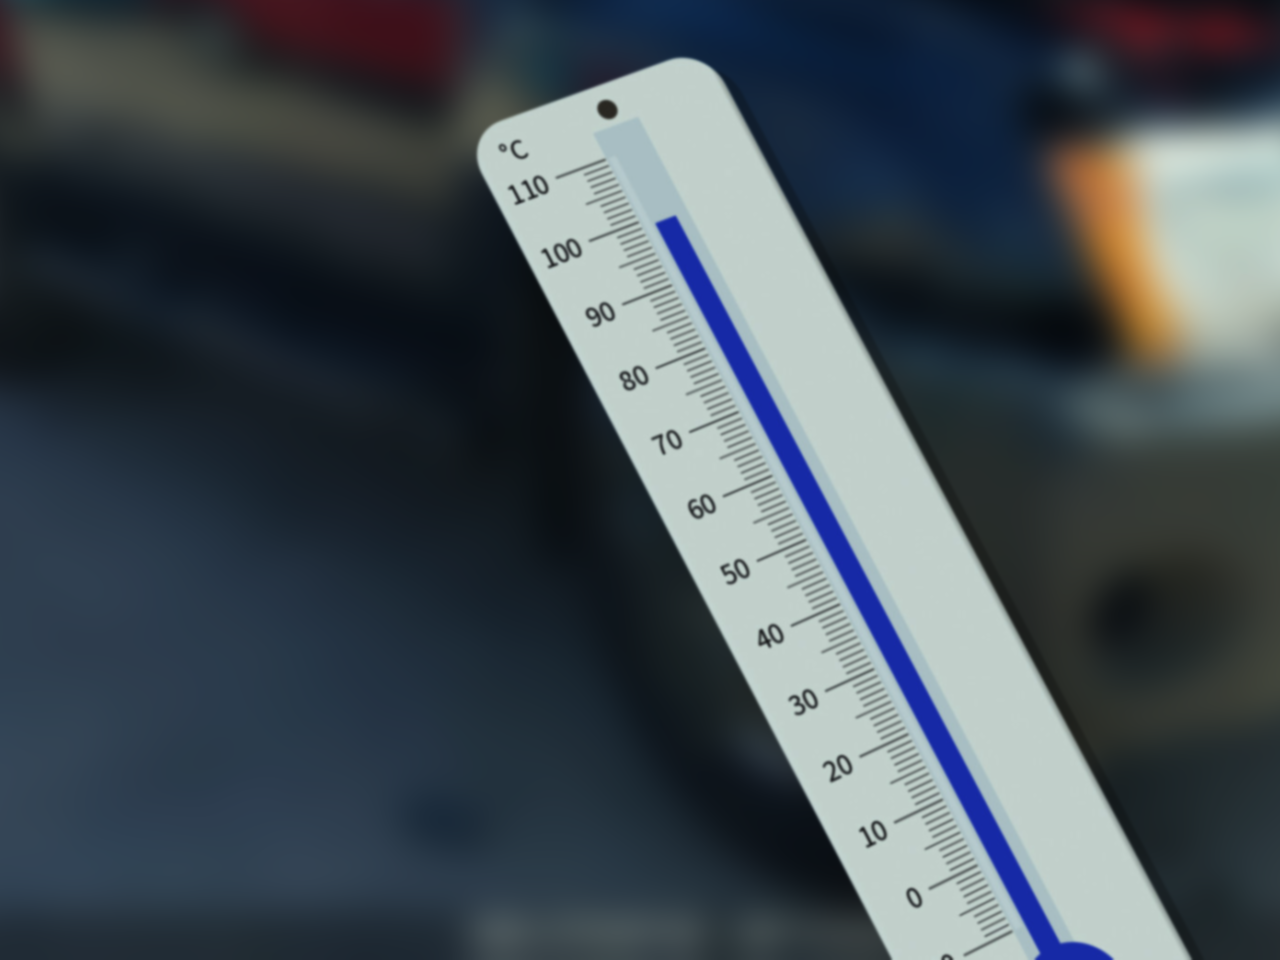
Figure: value=99 unit=°C
